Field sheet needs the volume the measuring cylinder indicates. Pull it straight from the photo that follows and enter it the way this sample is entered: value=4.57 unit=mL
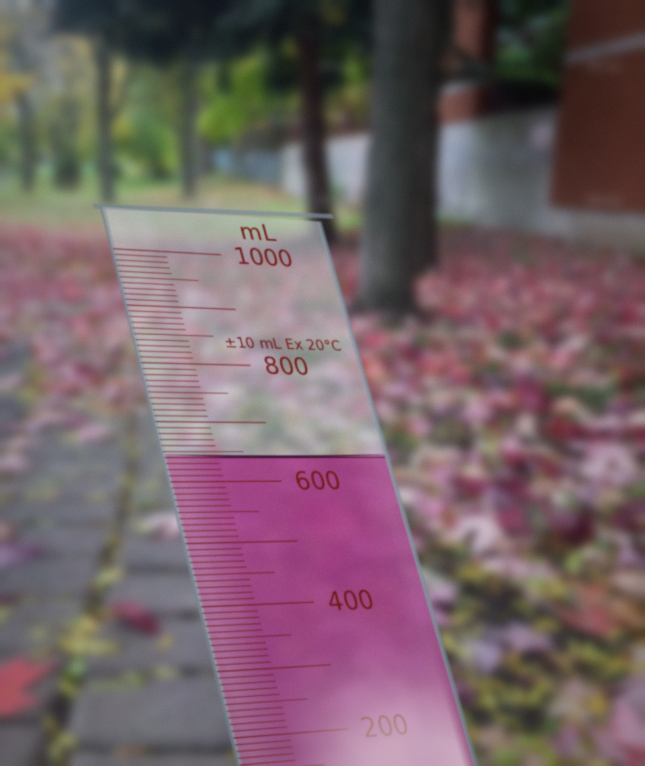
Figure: value=640 unit=mL
